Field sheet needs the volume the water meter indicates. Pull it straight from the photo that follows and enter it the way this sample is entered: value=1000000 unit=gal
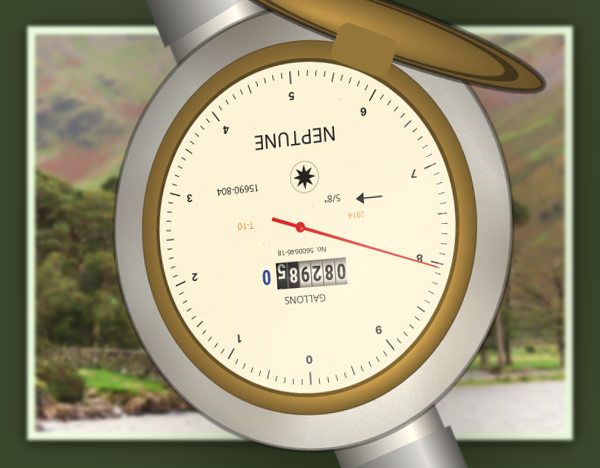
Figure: value=829848.0 unit=gal
